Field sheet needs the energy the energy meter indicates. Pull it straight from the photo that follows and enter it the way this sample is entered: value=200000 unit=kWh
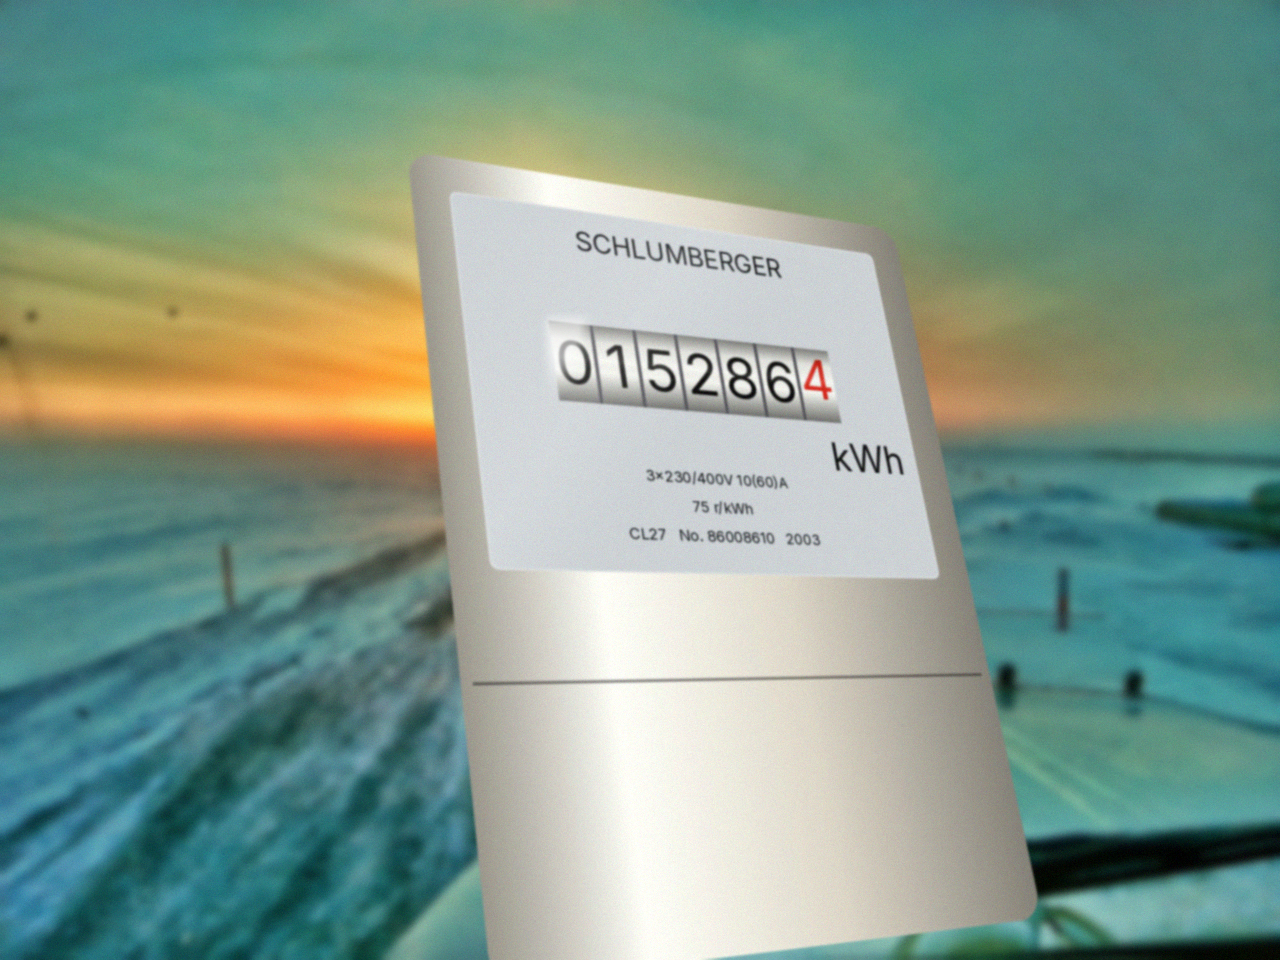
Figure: value=15286.4 unit=kWh
